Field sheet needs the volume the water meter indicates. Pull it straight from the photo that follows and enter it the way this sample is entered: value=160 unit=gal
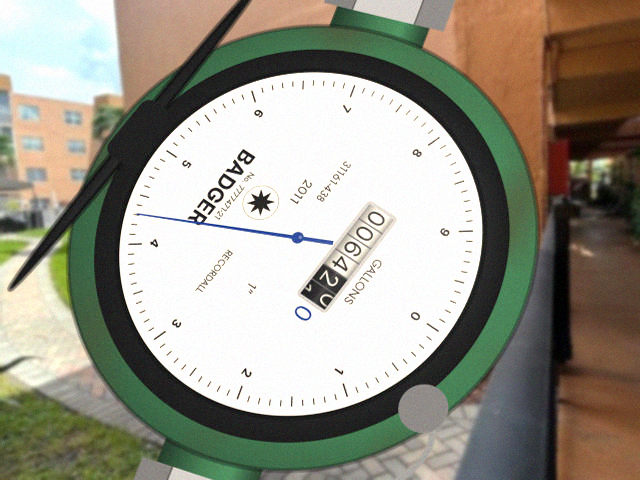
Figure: value=64204.3 unit=gal
